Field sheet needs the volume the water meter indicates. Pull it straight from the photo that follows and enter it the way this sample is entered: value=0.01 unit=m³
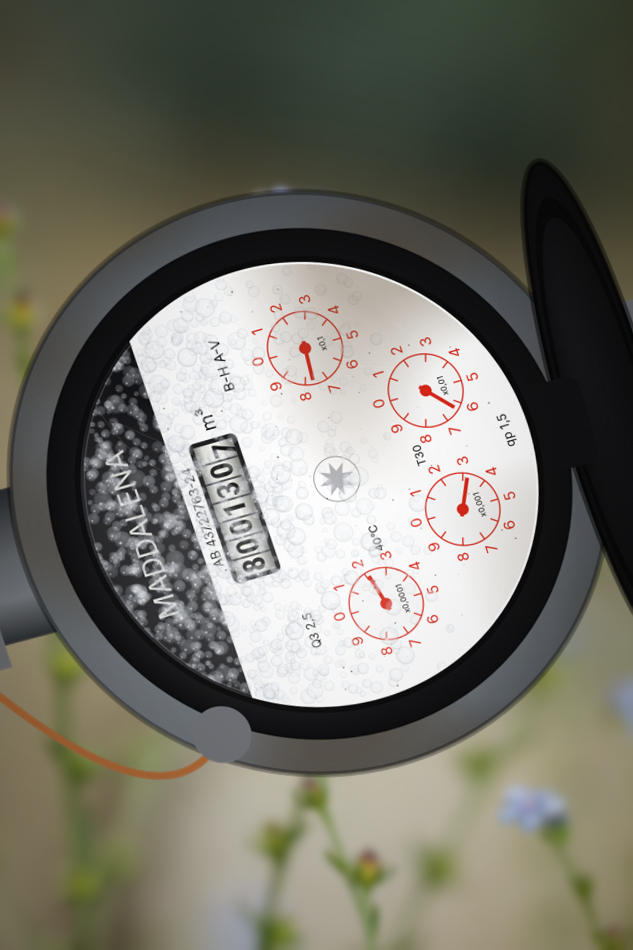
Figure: value=8001306.7632 unit=m³
